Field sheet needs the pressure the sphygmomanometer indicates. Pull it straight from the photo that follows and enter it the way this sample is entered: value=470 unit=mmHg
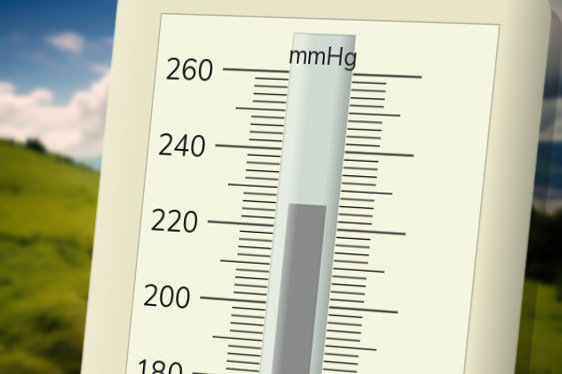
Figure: value=226 unit=mmHg
